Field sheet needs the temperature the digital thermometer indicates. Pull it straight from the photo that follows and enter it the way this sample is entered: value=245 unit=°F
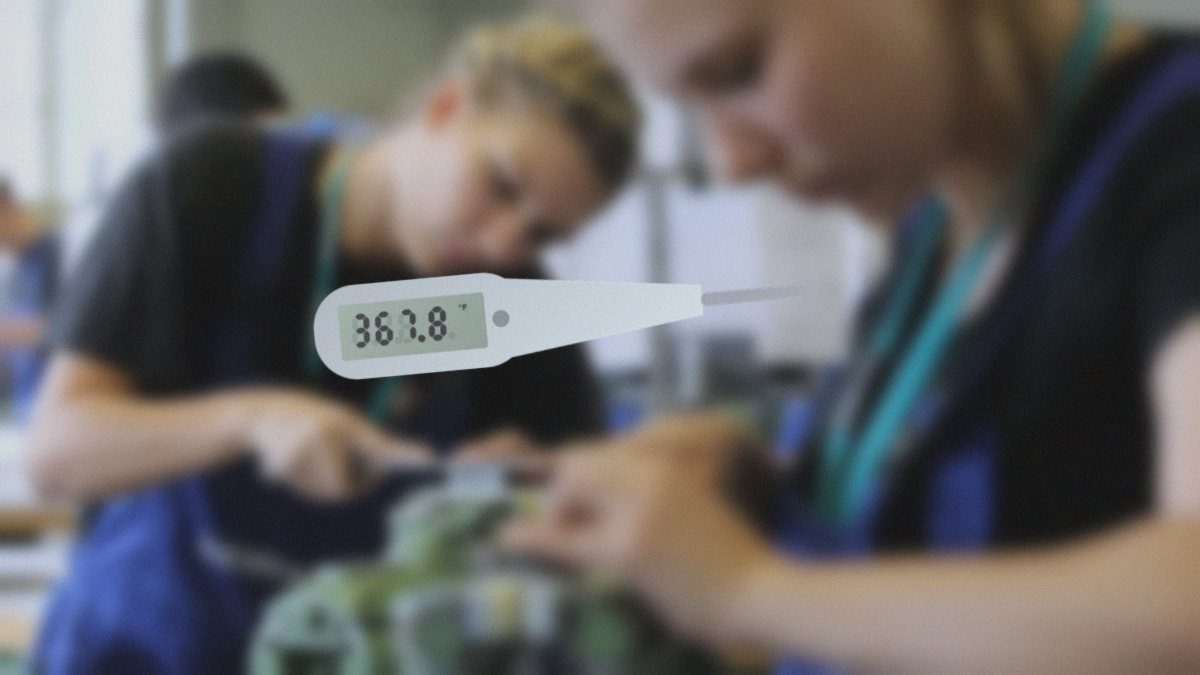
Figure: value=367.8 unit=°F
